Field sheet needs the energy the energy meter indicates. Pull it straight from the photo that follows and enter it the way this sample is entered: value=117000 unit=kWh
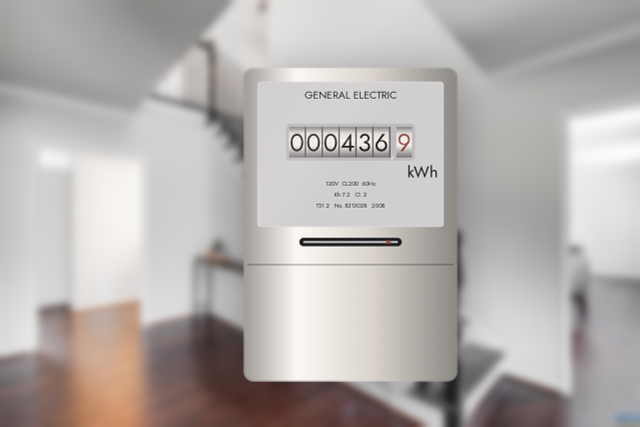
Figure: value=436.9 unit=kWh
